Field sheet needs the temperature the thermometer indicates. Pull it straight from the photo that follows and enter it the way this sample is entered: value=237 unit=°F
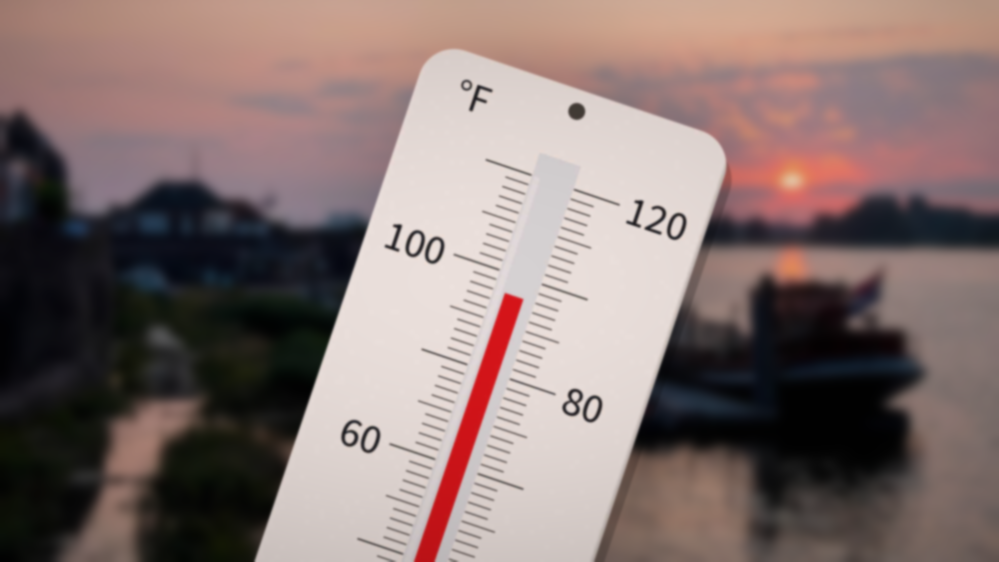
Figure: value=96 unit=°F
